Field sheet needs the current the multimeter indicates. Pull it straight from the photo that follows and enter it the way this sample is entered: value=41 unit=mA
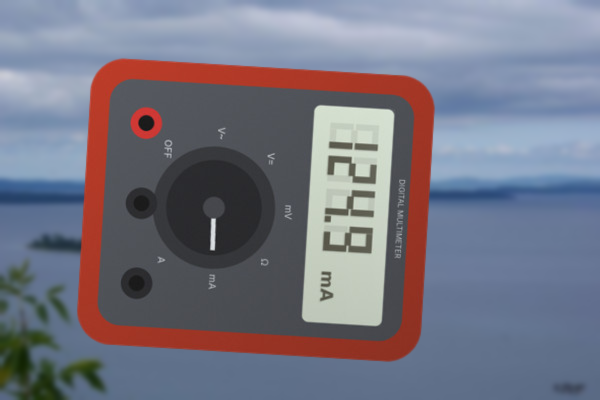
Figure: value=124.9 unit=mA
